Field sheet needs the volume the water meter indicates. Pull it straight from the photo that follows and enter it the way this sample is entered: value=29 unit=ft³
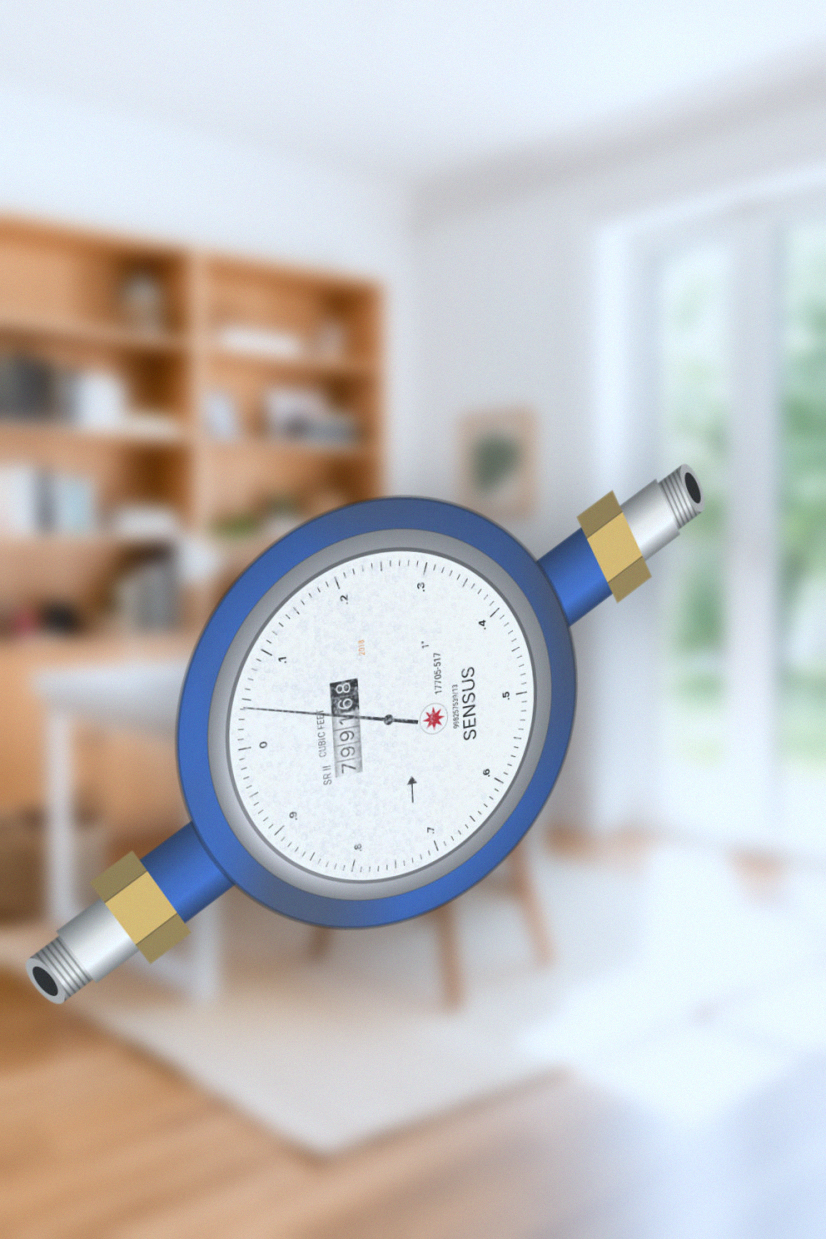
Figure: value=799168.04 unit=ft³
